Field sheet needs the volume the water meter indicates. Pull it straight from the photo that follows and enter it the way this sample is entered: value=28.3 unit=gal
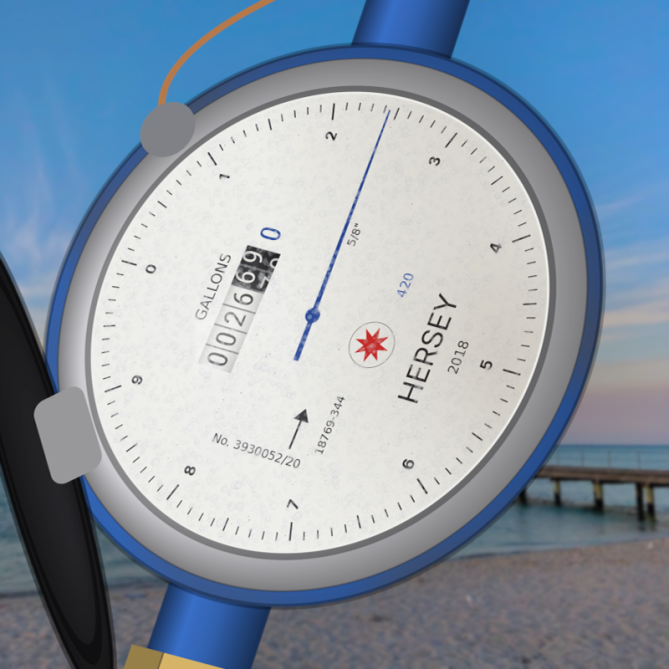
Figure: value=26692.4 unit=gal
